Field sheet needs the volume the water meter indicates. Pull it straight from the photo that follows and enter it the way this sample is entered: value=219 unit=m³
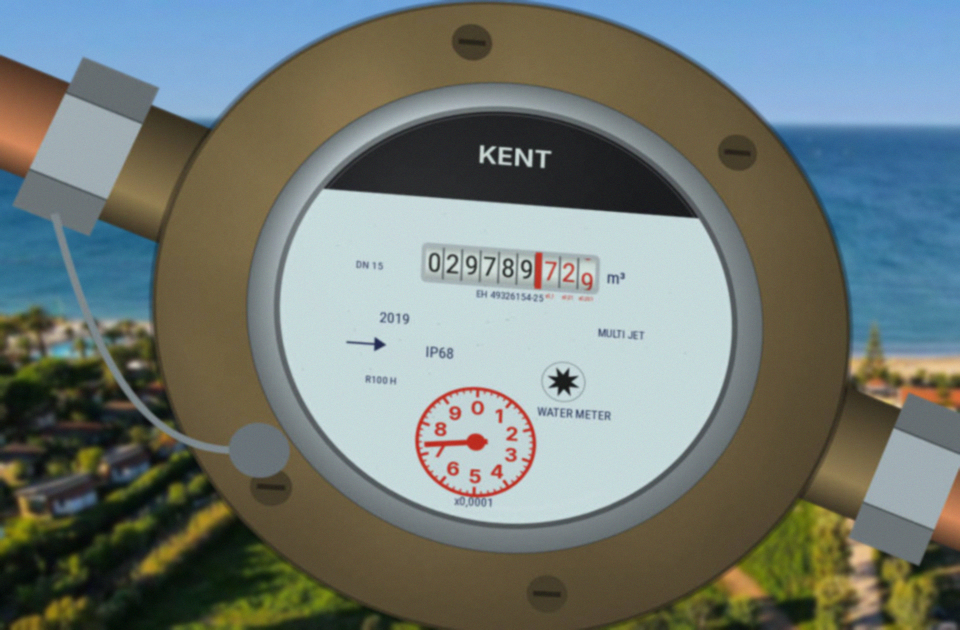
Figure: value=29789.7287 unit=m³
